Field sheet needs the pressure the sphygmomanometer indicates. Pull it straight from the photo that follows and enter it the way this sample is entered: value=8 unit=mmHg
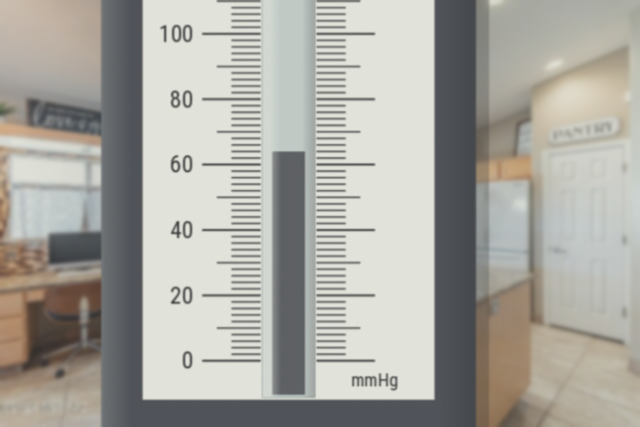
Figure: value=64 unit=mmHg
